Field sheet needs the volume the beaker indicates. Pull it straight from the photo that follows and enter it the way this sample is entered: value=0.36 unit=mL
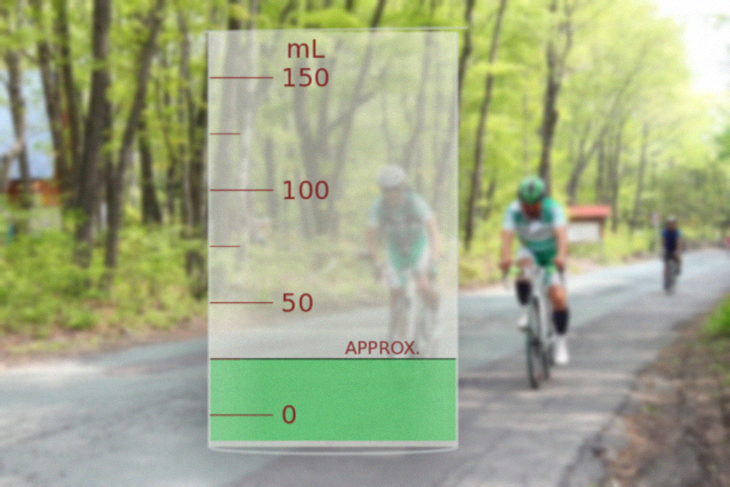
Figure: value=25 unit=mL
